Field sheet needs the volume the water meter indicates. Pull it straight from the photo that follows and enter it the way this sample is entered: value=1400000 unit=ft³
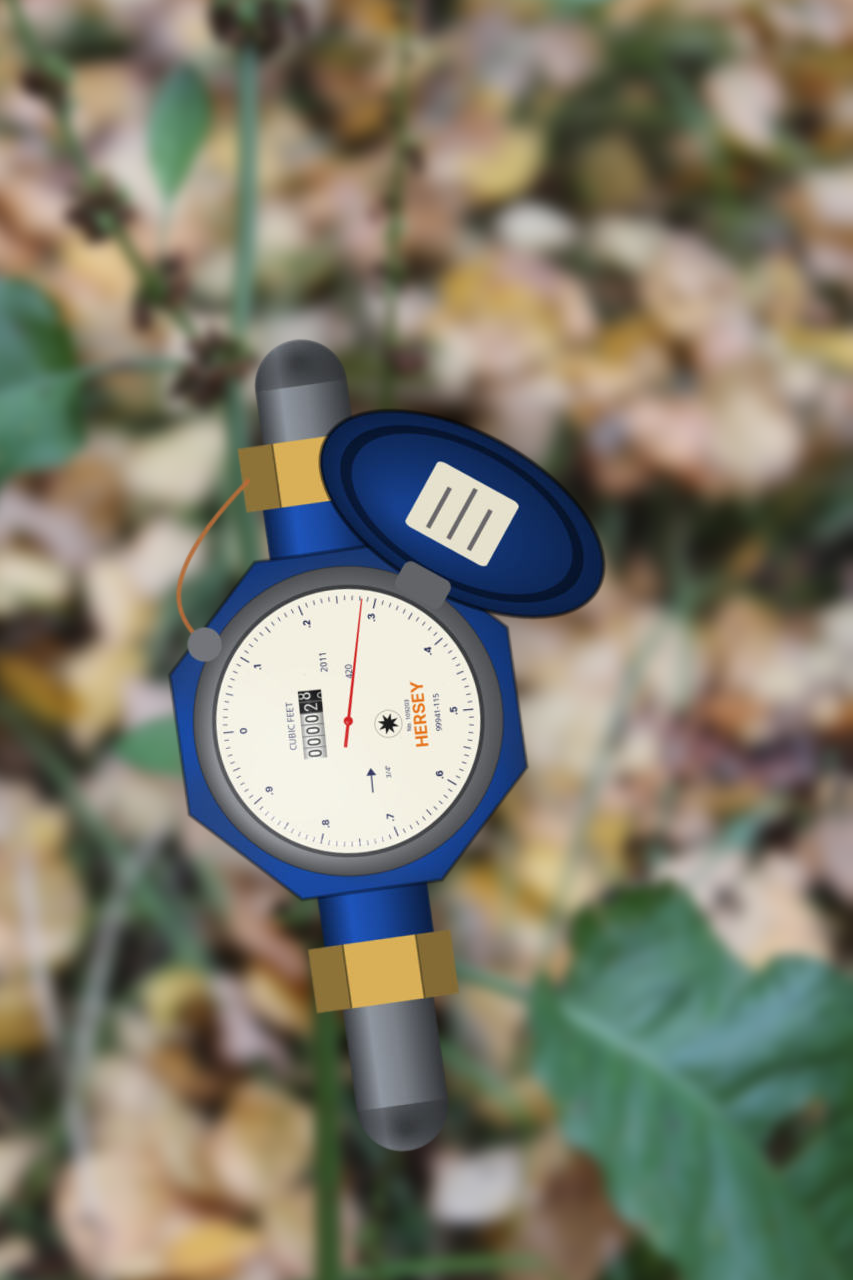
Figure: value=28.28 unit=ft³
